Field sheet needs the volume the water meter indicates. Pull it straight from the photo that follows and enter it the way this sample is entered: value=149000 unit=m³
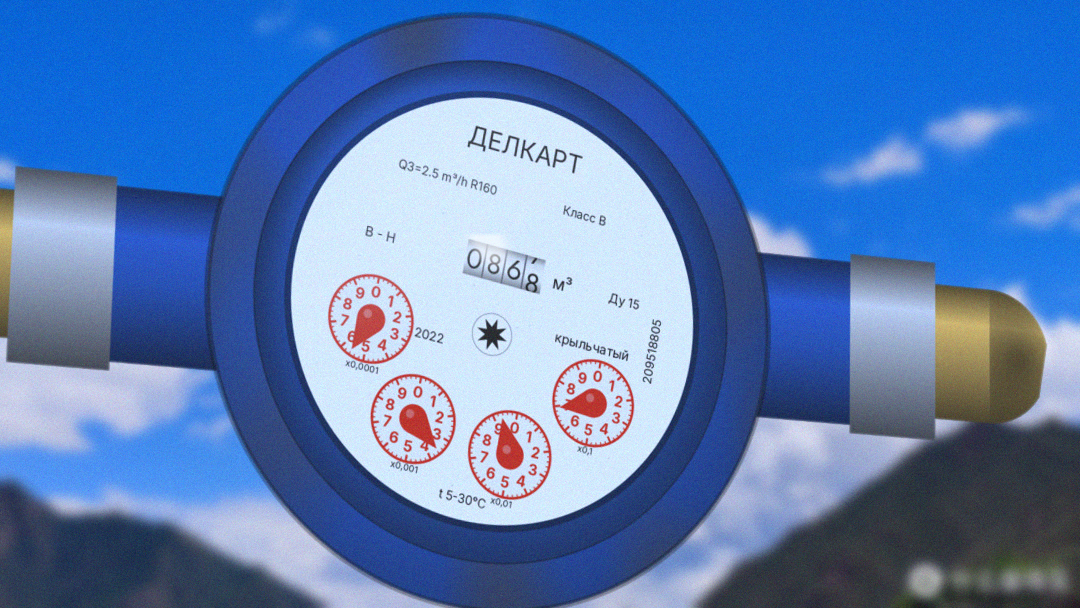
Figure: value=867.6935 unit=m³
